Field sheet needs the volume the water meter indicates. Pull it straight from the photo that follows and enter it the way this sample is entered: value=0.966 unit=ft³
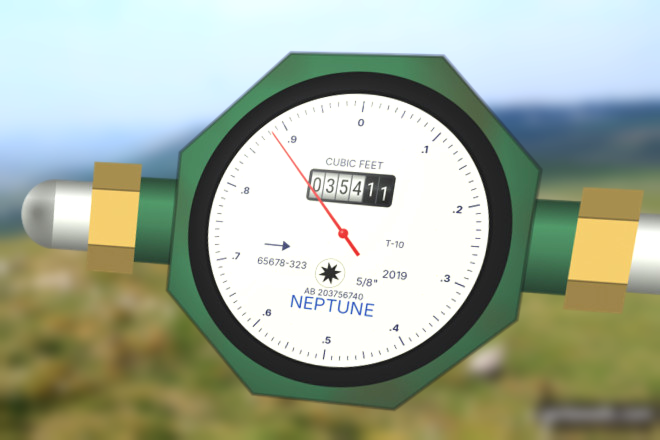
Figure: value=35410.88 unit=ft³
